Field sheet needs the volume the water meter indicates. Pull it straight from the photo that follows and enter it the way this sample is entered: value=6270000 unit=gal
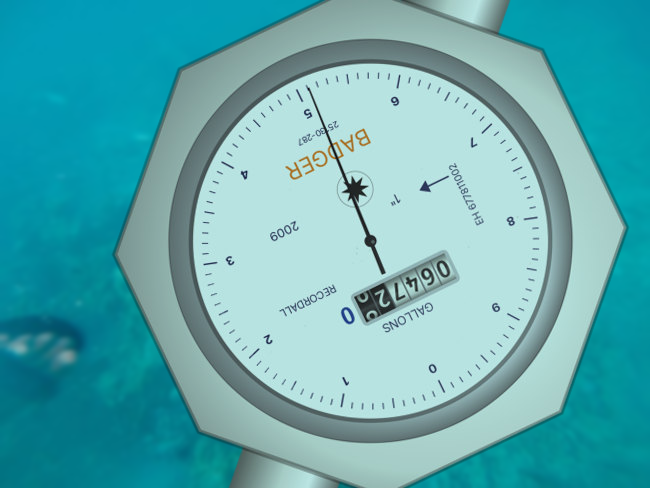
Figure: value=647285.1 unit=gal
